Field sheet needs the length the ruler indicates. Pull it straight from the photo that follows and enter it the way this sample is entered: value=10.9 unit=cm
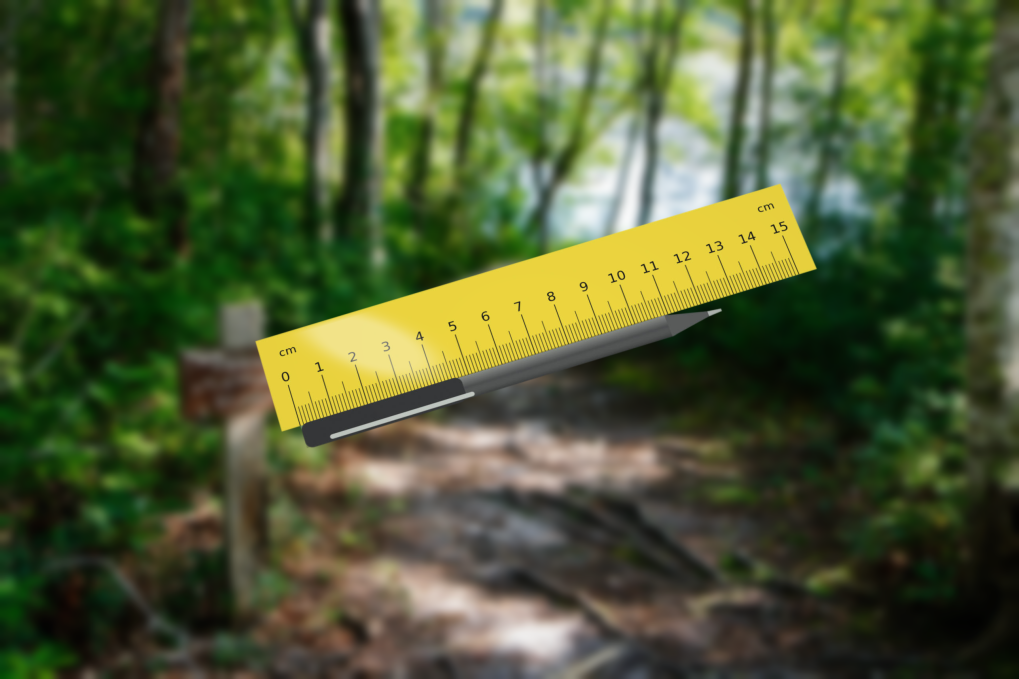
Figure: value=12.5 unit=cm
